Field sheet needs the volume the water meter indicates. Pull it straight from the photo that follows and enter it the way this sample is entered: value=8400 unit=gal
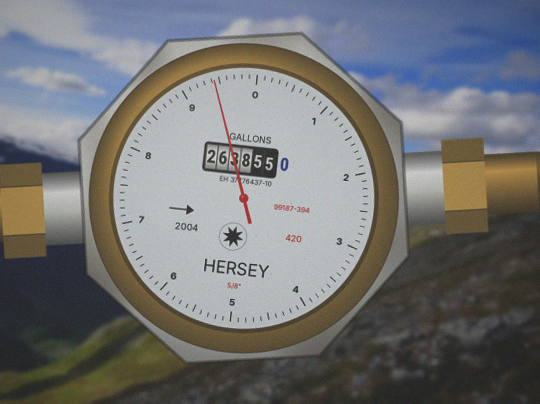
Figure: value=2638549.4 unit=gal
